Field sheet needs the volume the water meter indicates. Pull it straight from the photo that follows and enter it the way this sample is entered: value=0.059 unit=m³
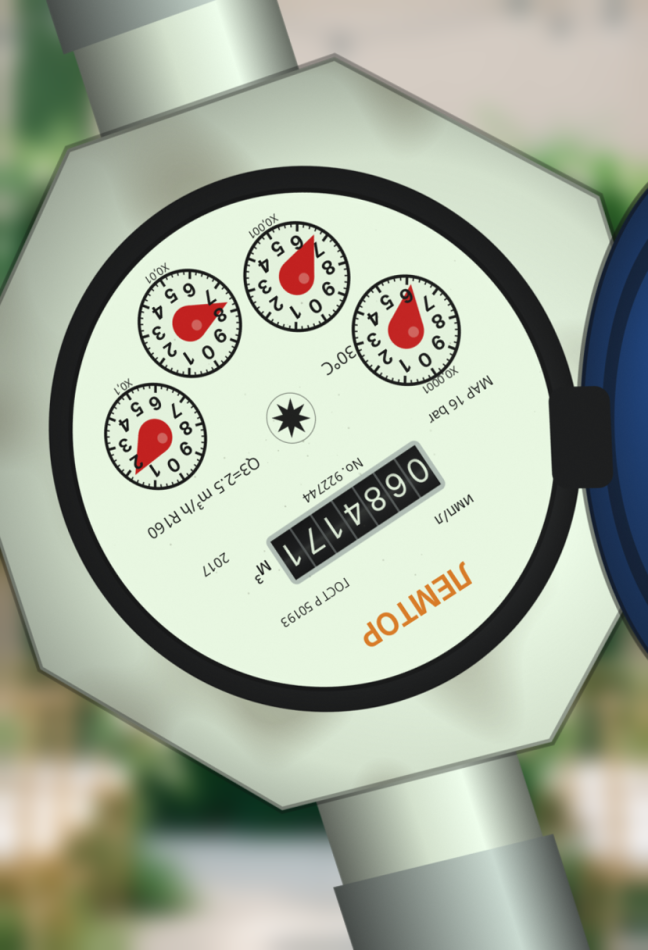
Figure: value=684171.1766 unit=m³
